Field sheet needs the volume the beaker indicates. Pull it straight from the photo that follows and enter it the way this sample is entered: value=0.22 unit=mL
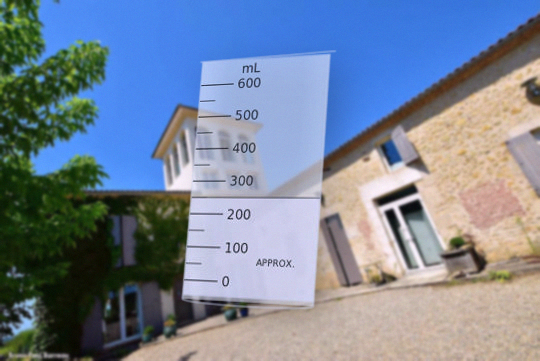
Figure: value=250 unit=mL
